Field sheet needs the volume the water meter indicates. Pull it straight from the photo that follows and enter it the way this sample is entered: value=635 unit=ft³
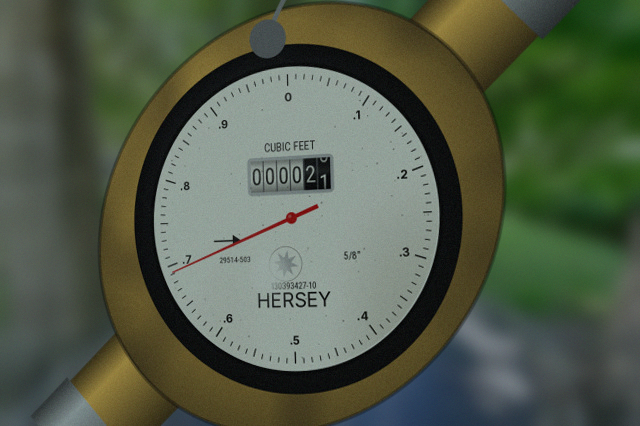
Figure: value=20.69 unit=ft³
